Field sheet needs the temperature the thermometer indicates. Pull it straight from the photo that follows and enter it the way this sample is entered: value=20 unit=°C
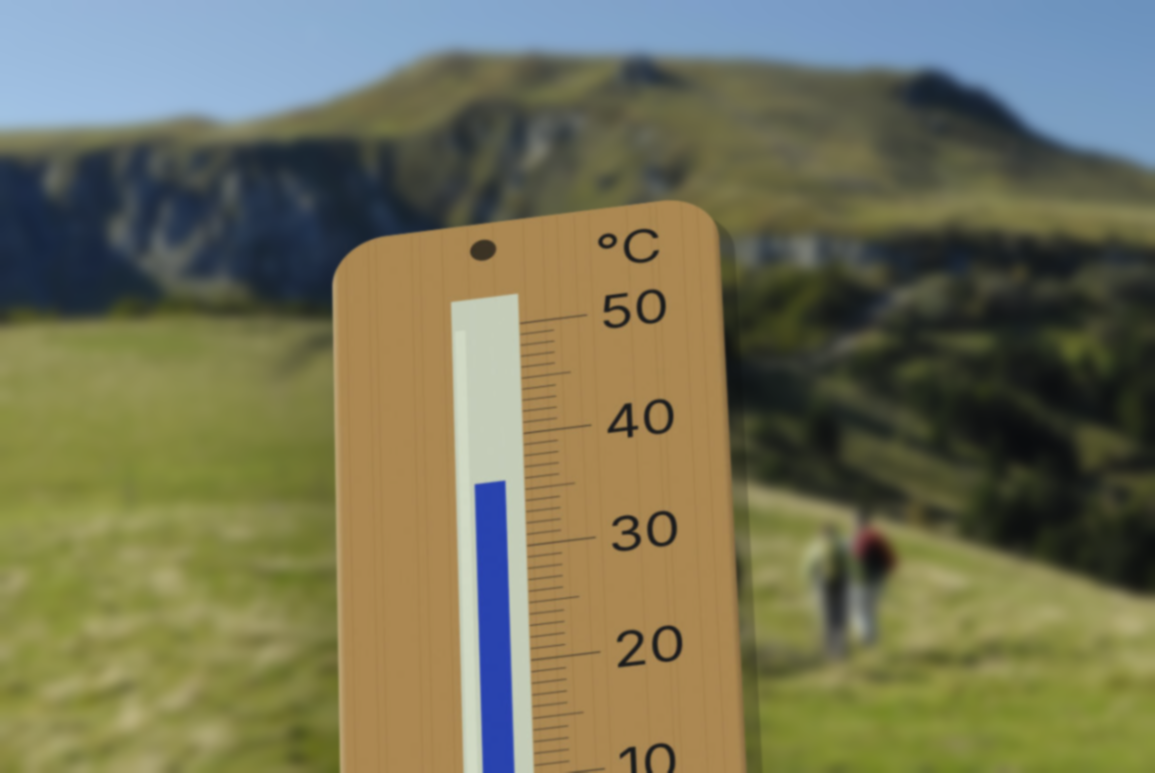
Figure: value=36 unit=°C
